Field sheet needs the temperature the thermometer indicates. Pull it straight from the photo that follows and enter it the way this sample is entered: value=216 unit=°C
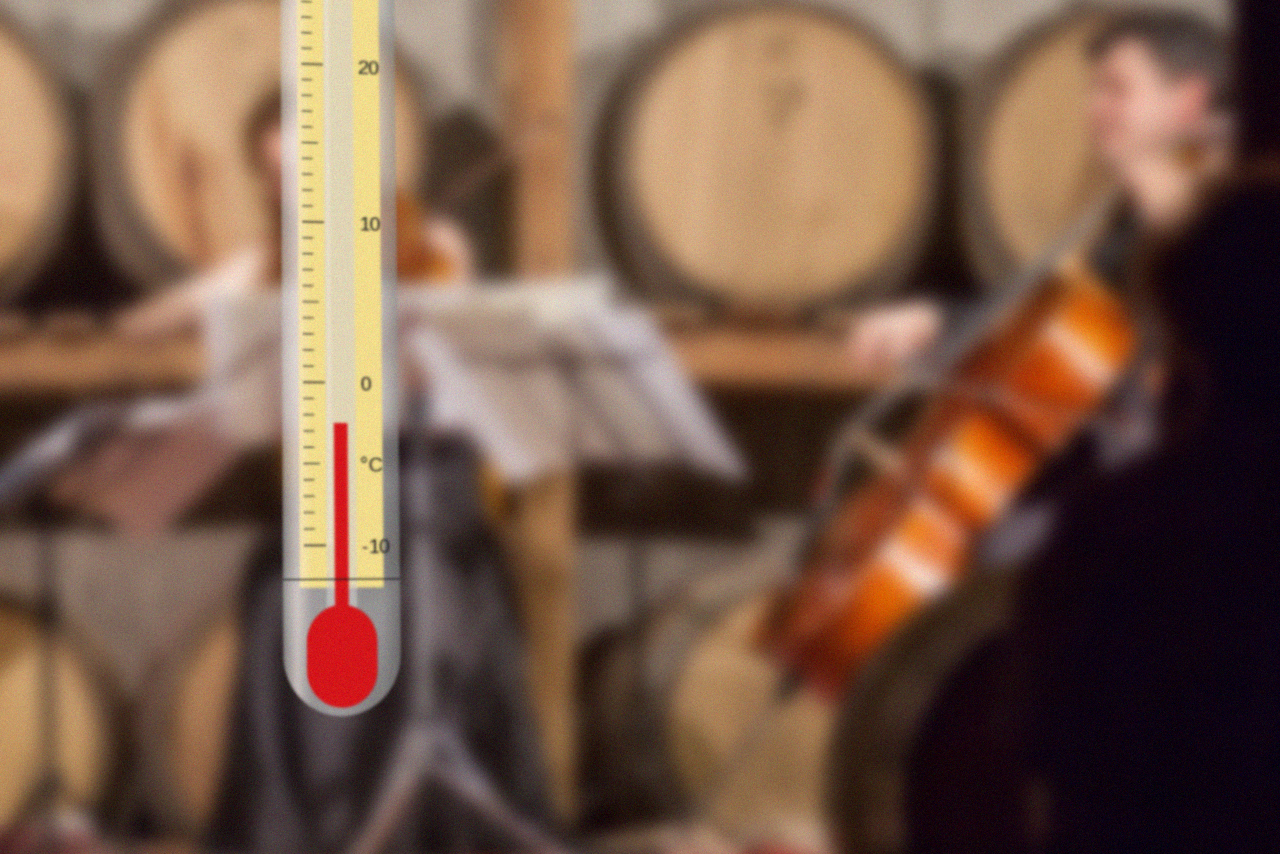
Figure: value=-2.5 unit=°C
